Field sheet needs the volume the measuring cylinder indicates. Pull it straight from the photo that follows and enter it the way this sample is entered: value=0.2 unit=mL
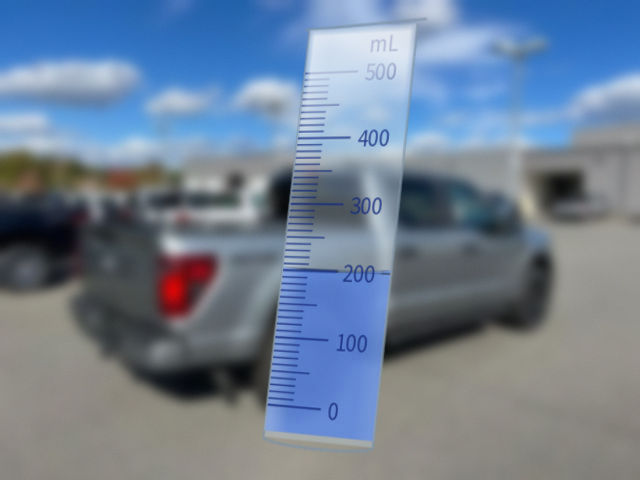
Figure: value=200 unit=mL
